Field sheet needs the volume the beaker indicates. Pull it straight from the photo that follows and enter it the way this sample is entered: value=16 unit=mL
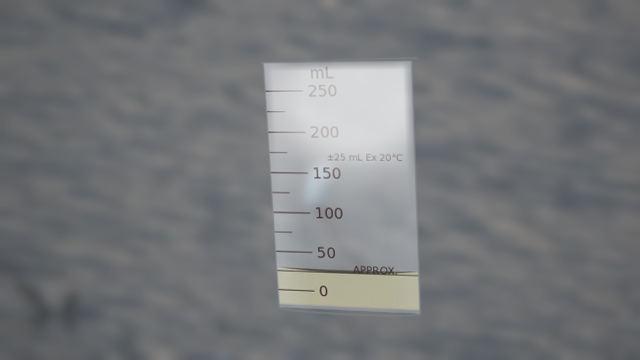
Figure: value=25 unit=mL
